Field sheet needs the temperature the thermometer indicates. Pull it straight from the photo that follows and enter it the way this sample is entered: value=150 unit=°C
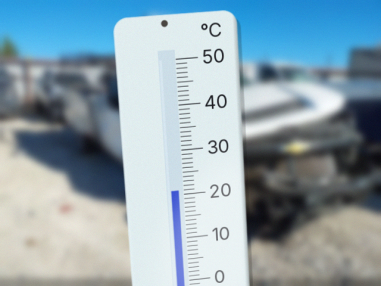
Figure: value=21 unit=°C
